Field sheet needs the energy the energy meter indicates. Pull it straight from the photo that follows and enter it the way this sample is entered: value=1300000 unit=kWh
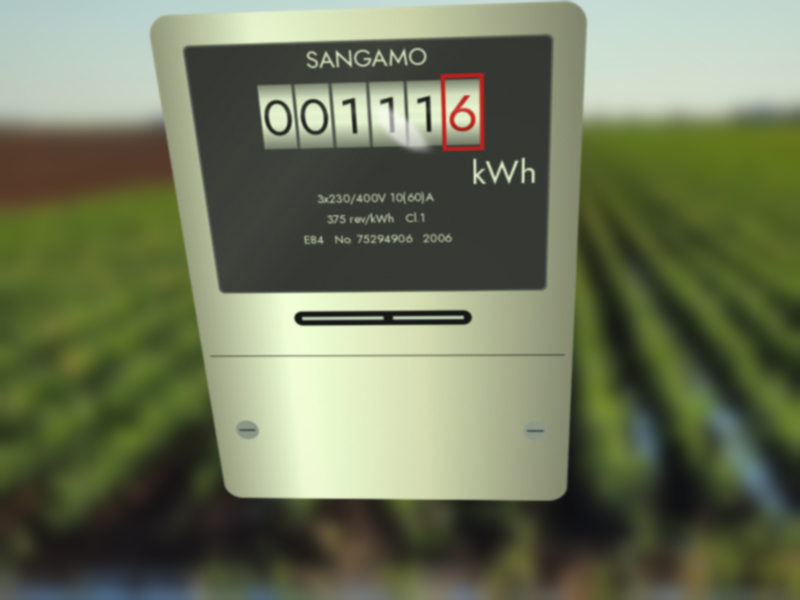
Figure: value=111.6 unit=kWh
